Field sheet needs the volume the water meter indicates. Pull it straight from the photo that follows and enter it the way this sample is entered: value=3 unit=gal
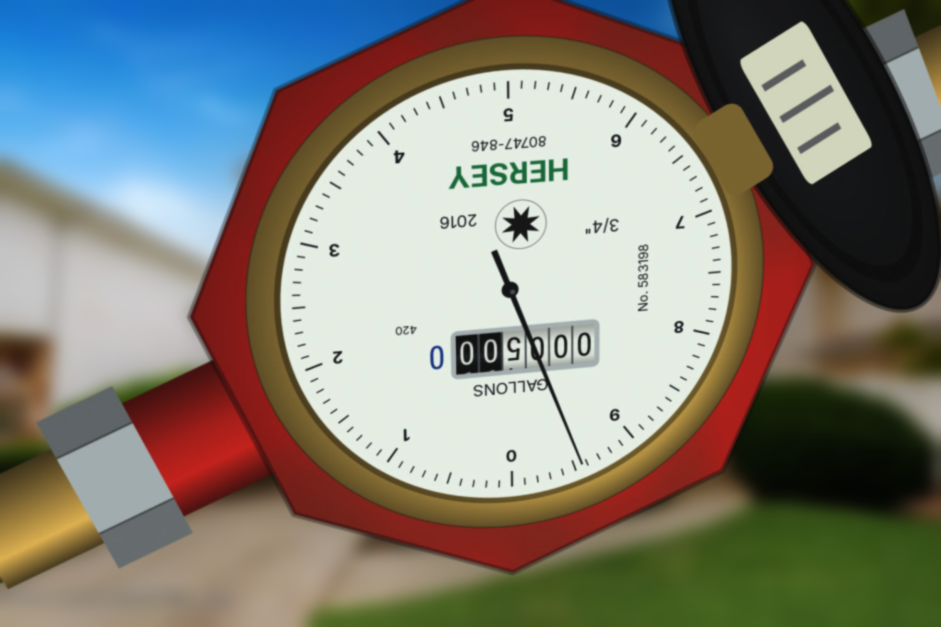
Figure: value=4999.4 unit=gal
